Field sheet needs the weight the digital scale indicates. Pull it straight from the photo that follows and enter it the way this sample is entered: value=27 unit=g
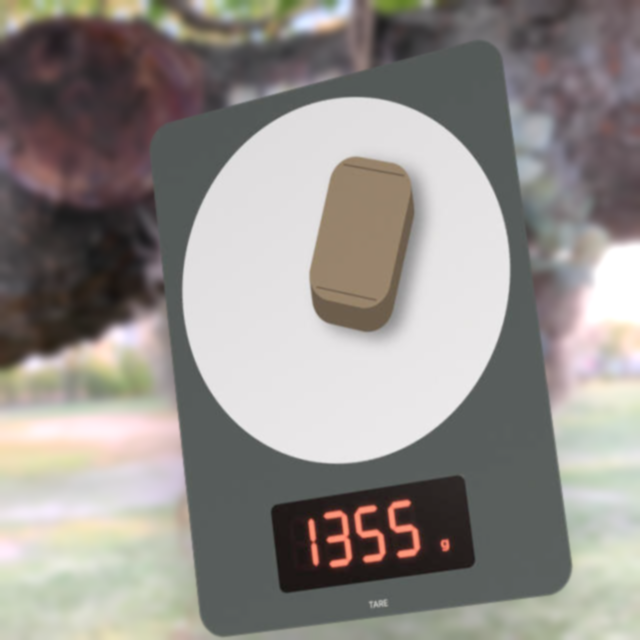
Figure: value=1355 unit=g
